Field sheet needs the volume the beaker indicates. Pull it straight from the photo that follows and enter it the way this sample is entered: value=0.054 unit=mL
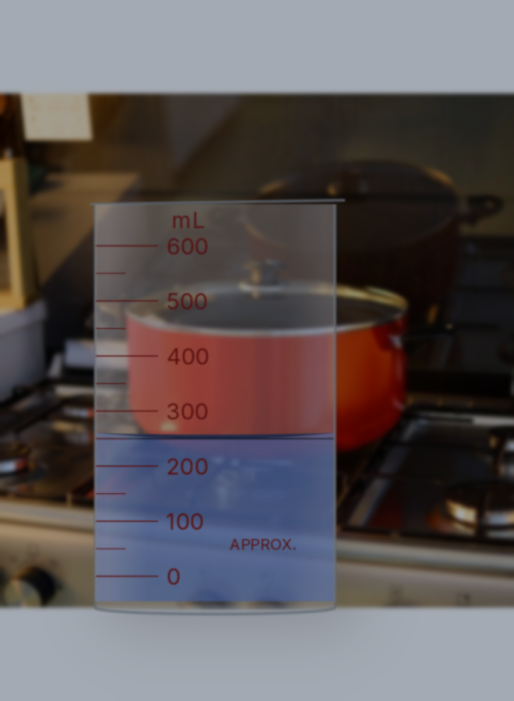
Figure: value=250 unit=mL
